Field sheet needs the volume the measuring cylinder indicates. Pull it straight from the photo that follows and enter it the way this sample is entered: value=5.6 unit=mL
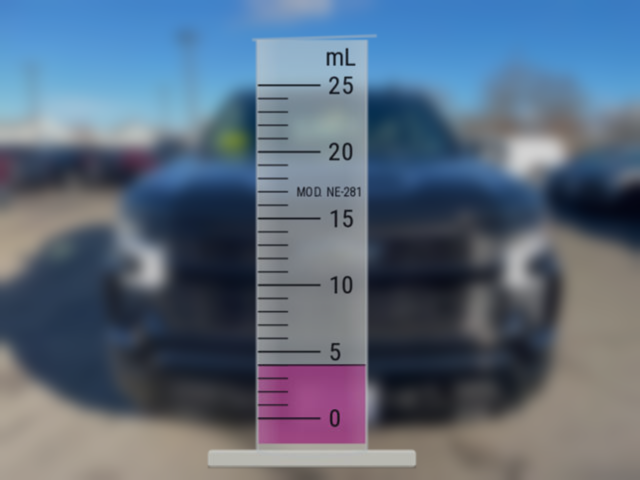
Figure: value=4 unit=mL
